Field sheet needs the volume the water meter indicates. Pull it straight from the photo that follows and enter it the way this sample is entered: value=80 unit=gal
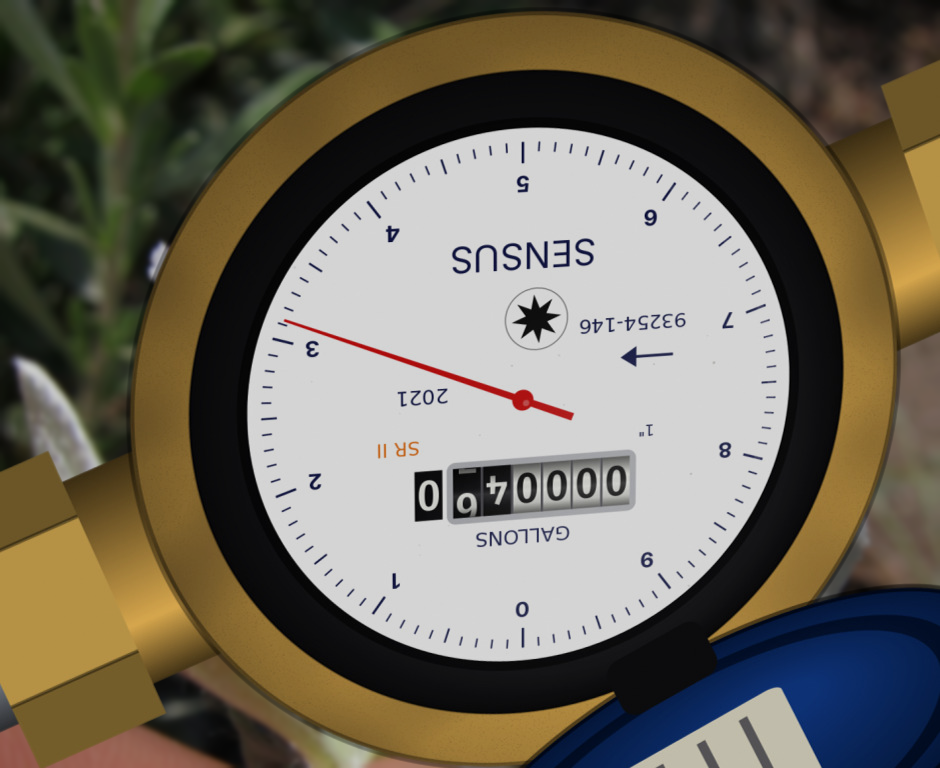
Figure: value=463.1 unit=gal
